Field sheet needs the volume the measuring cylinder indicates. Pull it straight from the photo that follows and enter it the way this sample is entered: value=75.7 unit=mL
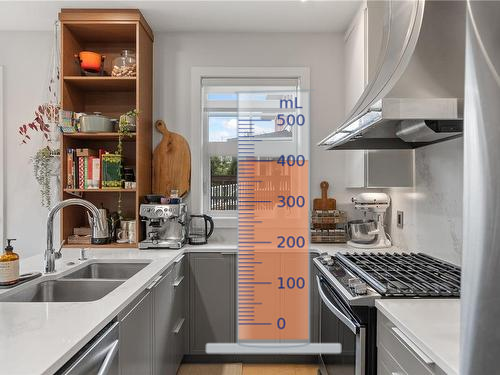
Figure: value=400 unit=mL
